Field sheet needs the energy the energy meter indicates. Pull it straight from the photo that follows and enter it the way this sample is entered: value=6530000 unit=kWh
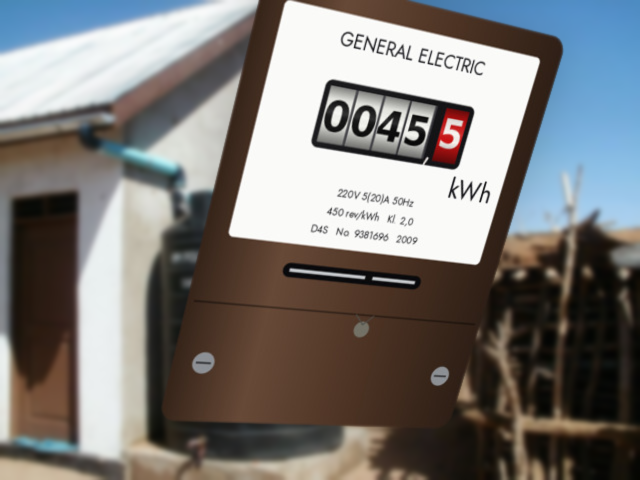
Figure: value=45.5 unit=kWh
